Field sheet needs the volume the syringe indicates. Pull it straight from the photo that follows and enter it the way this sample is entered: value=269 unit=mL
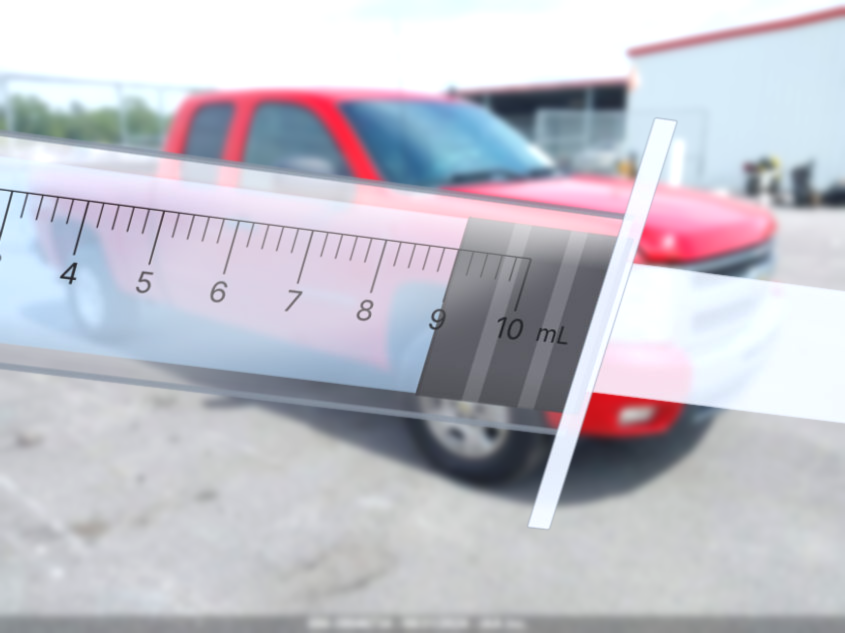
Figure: value=9 unit=mL
